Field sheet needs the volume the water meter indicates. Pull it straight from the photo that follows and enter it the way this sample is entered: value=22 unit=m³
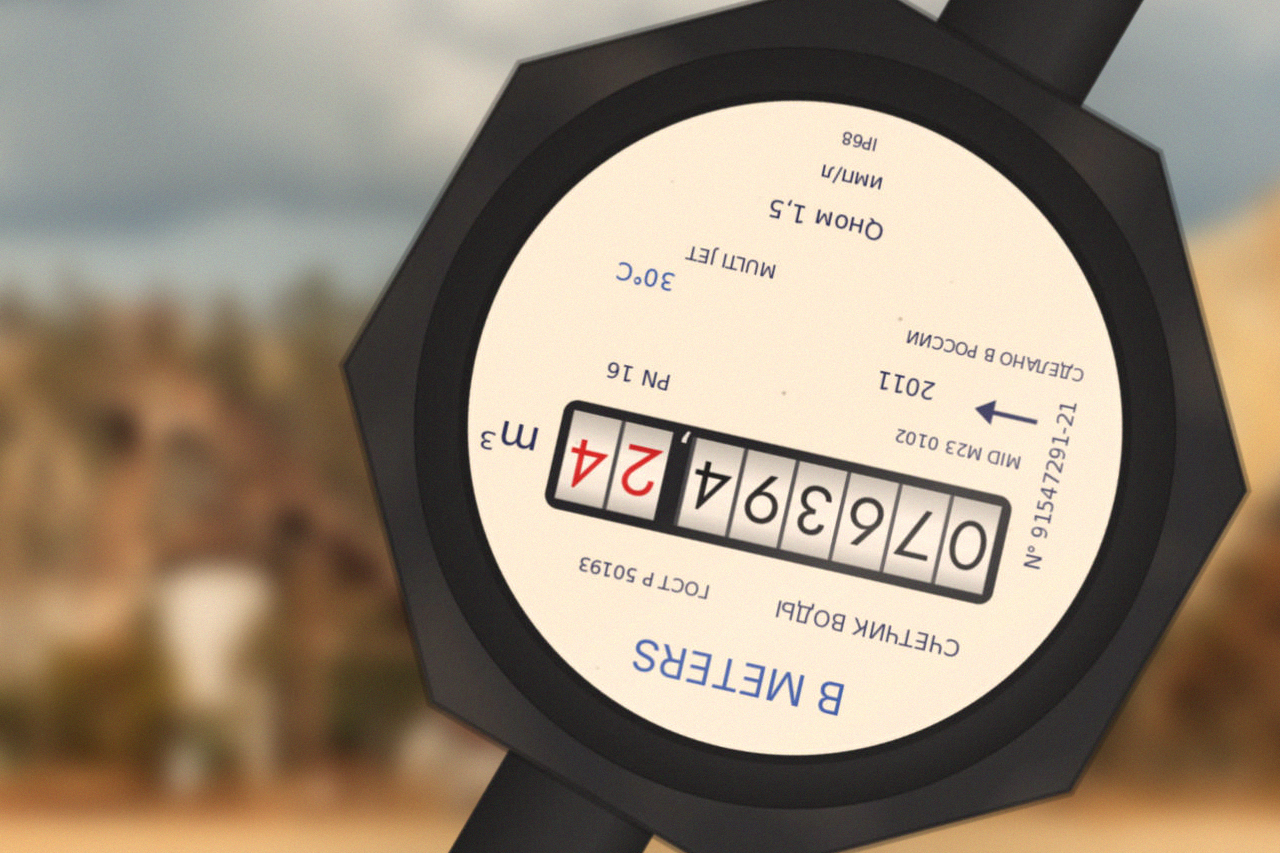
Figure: value=76394.24 unit=m³
